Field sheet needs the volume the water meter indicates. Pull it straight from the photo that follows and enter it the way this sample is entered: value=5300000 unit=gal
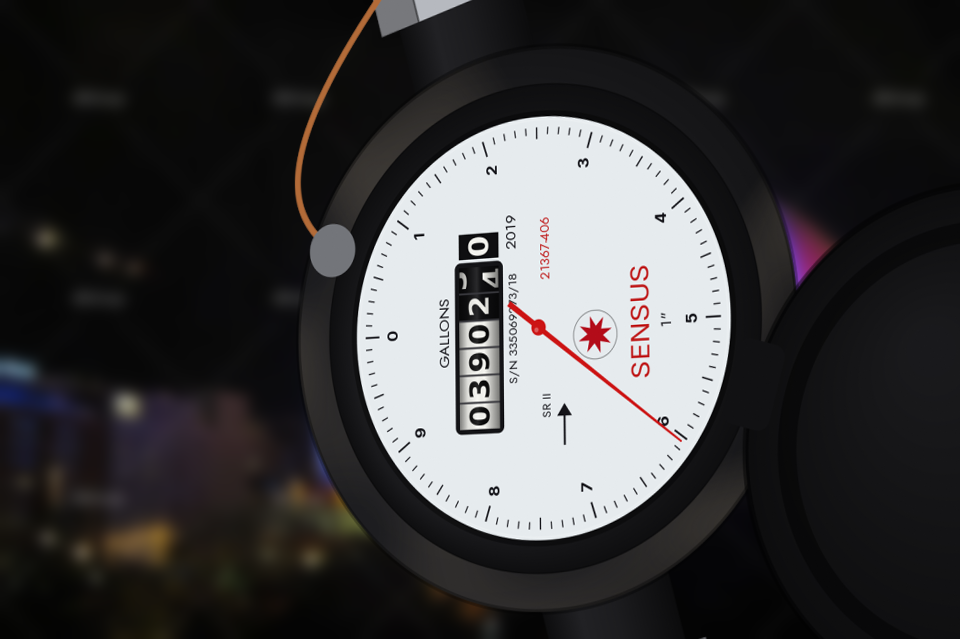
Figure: value=390236.0 unit=gal
